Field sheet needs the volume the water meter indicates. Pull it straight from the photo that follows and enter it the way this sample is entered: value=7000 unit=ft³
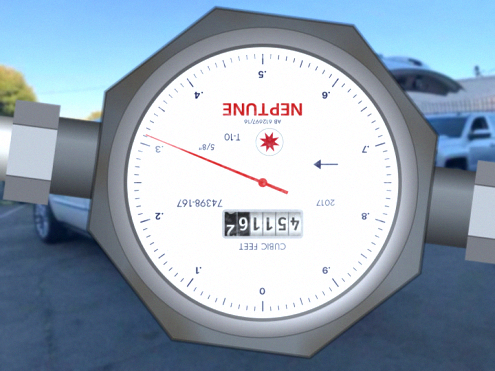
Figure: value=451162.31 unit=ft³
